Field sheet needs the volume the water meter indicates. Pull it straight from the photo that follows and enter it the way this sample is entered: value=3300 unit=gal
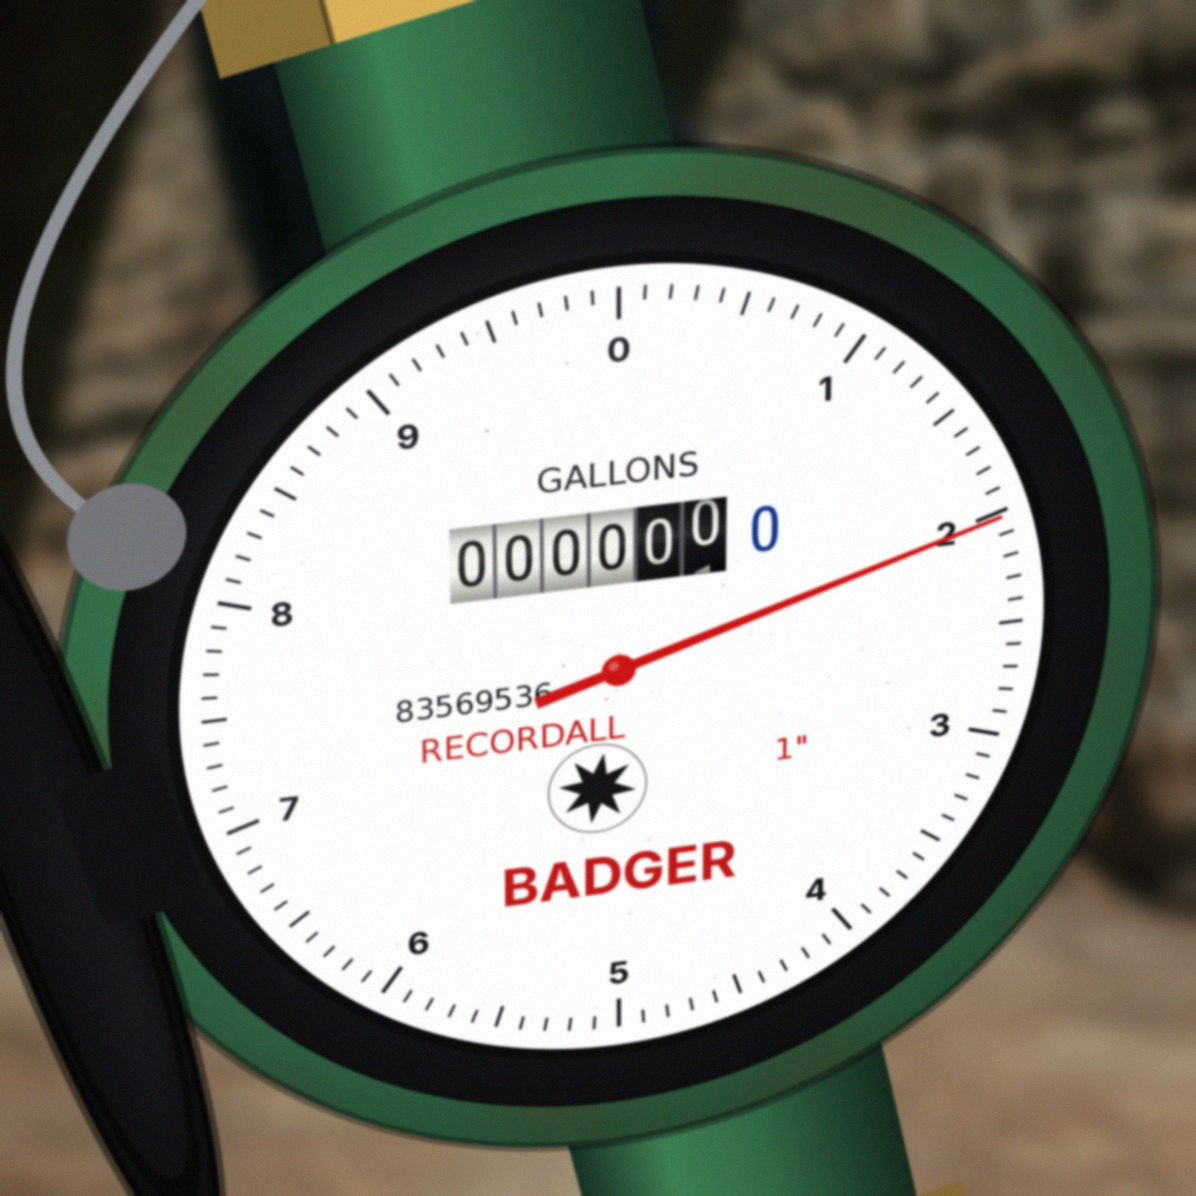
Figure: value=2.0 unit=gal
